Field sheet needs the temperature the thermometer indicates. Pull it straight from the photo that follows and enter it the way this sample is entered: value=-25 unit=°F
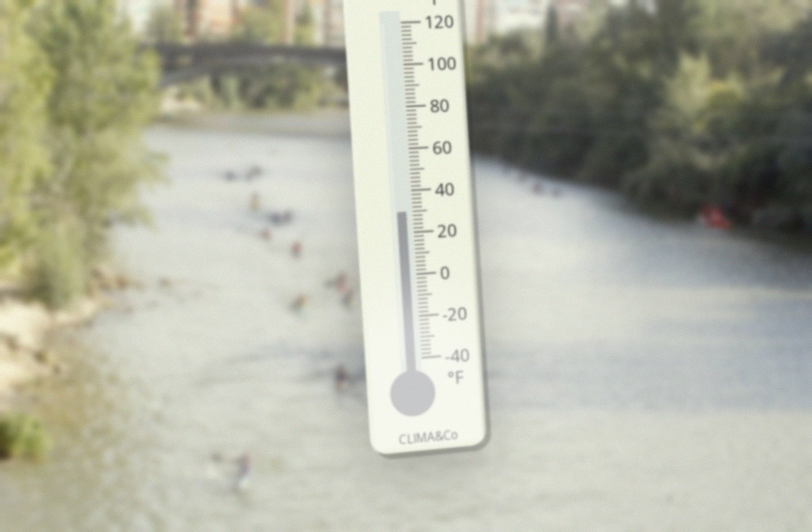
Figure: value=30 unit=°F
